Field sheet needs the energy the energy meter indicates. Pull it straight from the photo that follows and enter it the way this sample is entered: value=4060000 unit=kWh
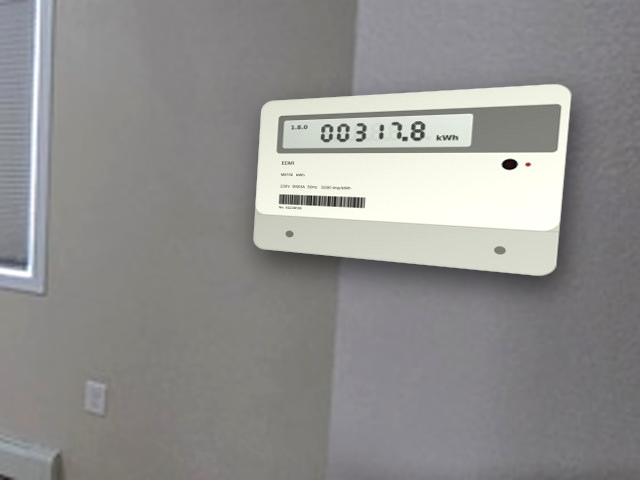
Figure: value=317.8 unit=kWh
